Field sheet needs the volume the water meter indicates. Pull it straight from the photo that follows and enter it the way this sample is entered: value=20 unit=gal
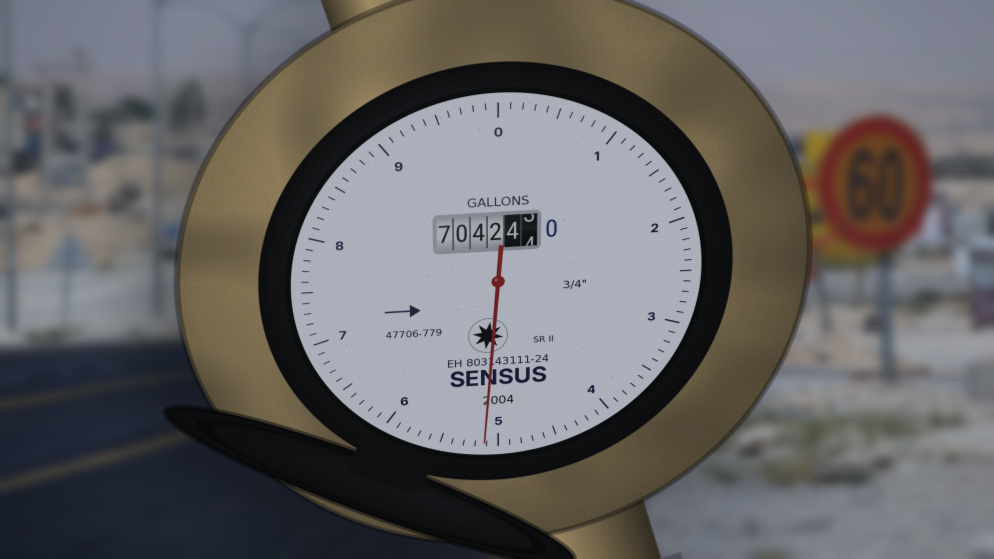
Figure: value=7042435.1 unit=gal
